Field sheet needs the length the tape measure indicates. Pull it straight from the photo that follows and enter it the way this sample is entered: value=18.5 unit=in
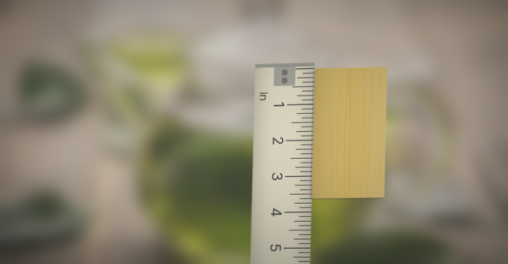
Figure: value=3.625 unit=in
